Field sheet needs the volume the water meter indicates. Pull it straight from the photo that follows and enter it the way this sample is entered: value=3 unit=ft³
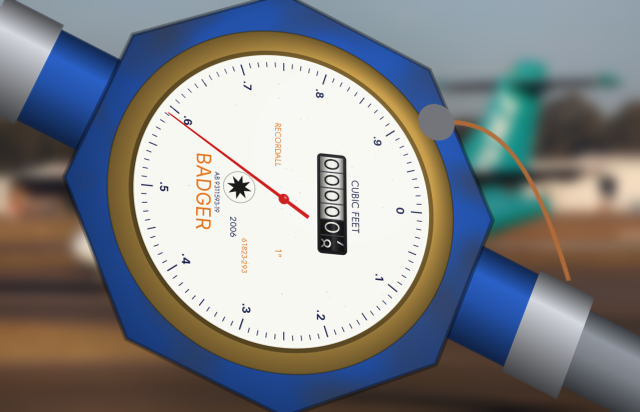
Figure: value=7.59 unit=ft³
